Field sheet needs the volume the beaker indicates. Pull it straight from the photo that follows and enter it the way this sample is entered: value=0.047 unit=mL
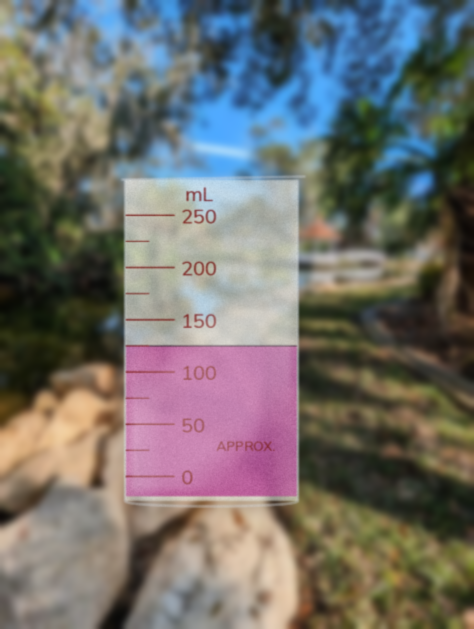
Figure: value=125 unit=mL
